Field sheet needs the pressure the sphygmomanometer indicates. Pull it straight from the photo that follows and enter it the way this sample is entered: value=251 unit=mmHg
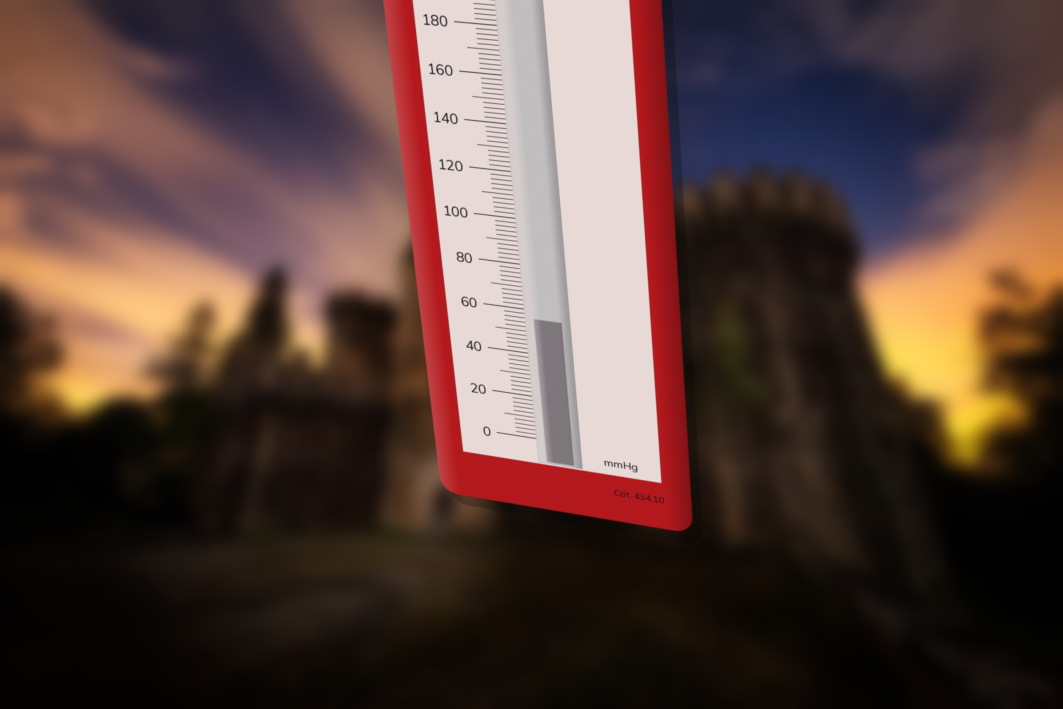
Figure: value=56 unit=mmHg
